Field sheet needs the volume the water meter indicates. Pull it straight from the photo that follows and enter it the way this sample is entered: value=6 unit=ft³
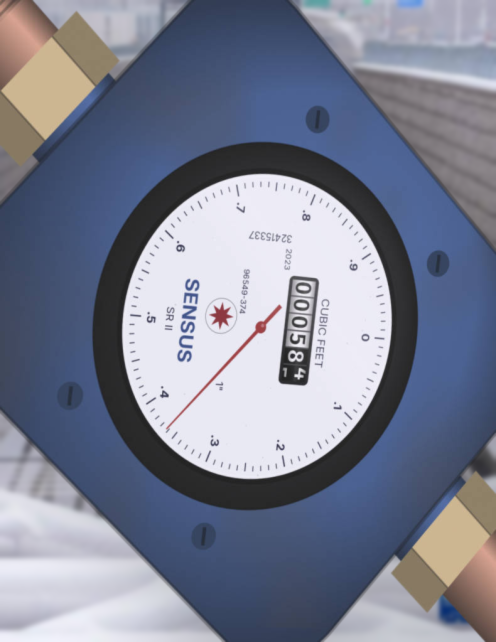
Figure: value=584.36 unit=ft³
